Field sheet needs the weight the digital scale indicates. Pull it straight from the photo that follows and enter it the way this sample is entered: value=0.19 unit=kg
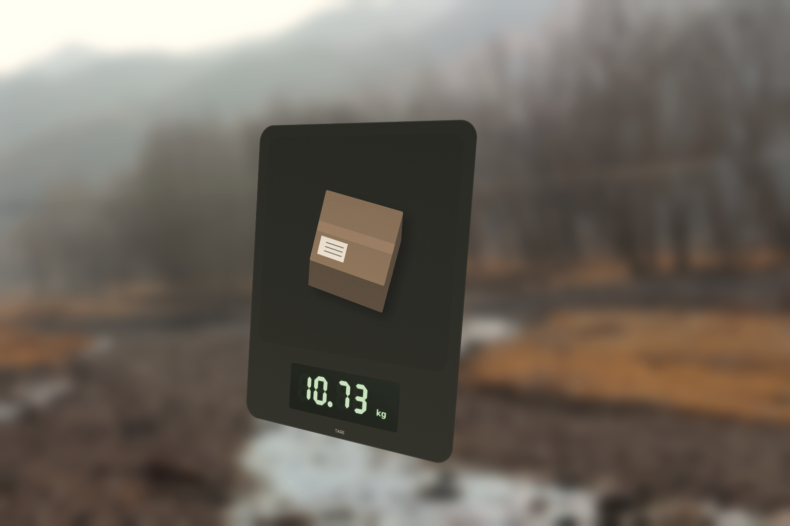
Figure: value=10.73 unit=kg
